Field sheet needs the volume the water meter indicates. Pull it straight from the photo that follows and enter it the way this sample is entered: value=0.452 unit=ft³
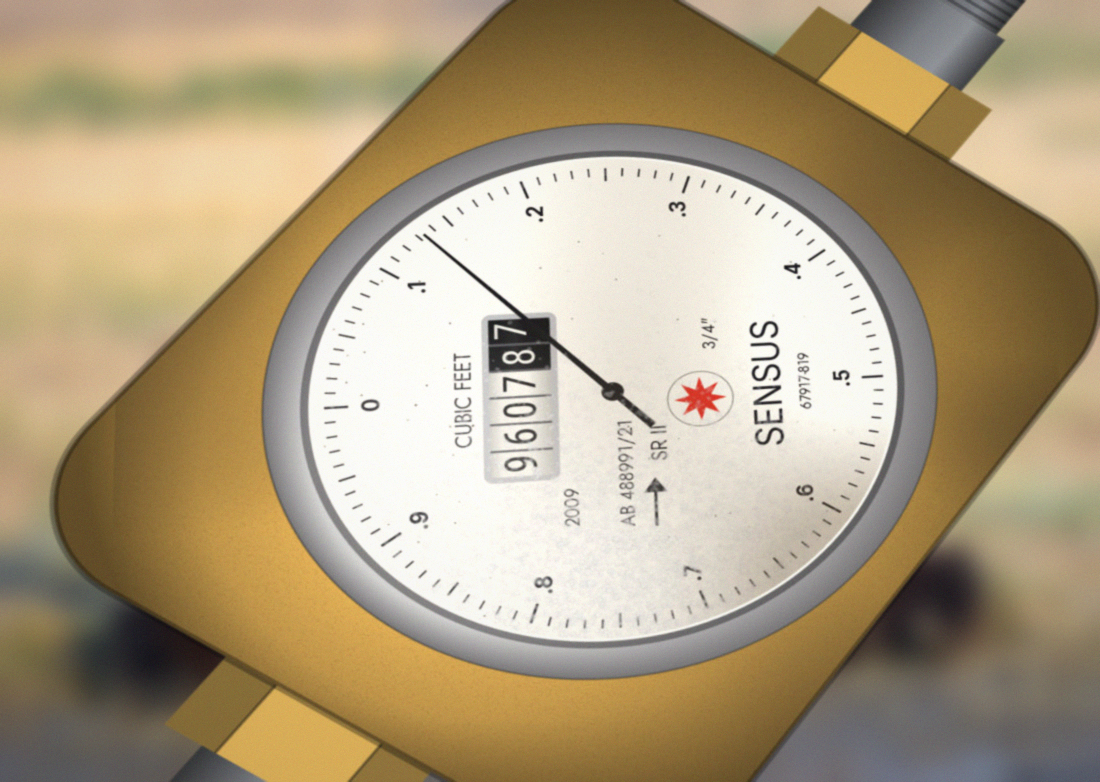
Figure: value=960787.13 unit=ft³
